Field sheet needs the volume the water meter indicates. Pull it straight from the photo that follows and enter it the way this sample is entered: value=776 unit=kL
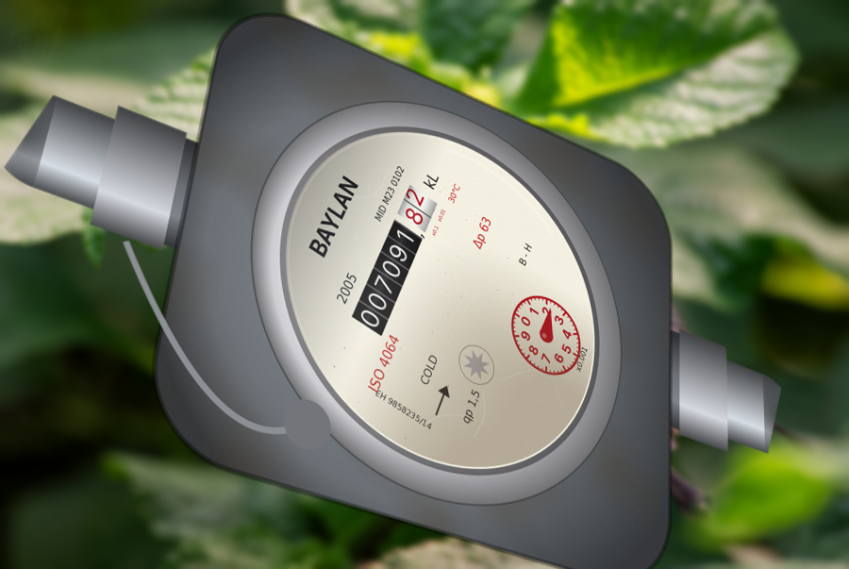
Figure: value=7091.822 unit=kL
